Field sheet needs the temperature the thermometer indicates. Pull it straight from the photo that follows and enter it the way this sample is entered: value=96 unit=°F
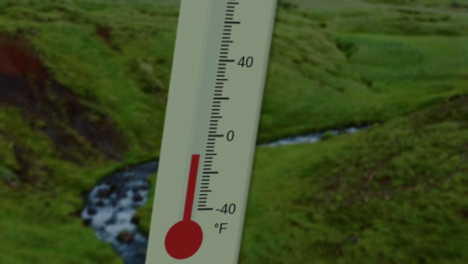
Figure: value=-10 unit=°F
